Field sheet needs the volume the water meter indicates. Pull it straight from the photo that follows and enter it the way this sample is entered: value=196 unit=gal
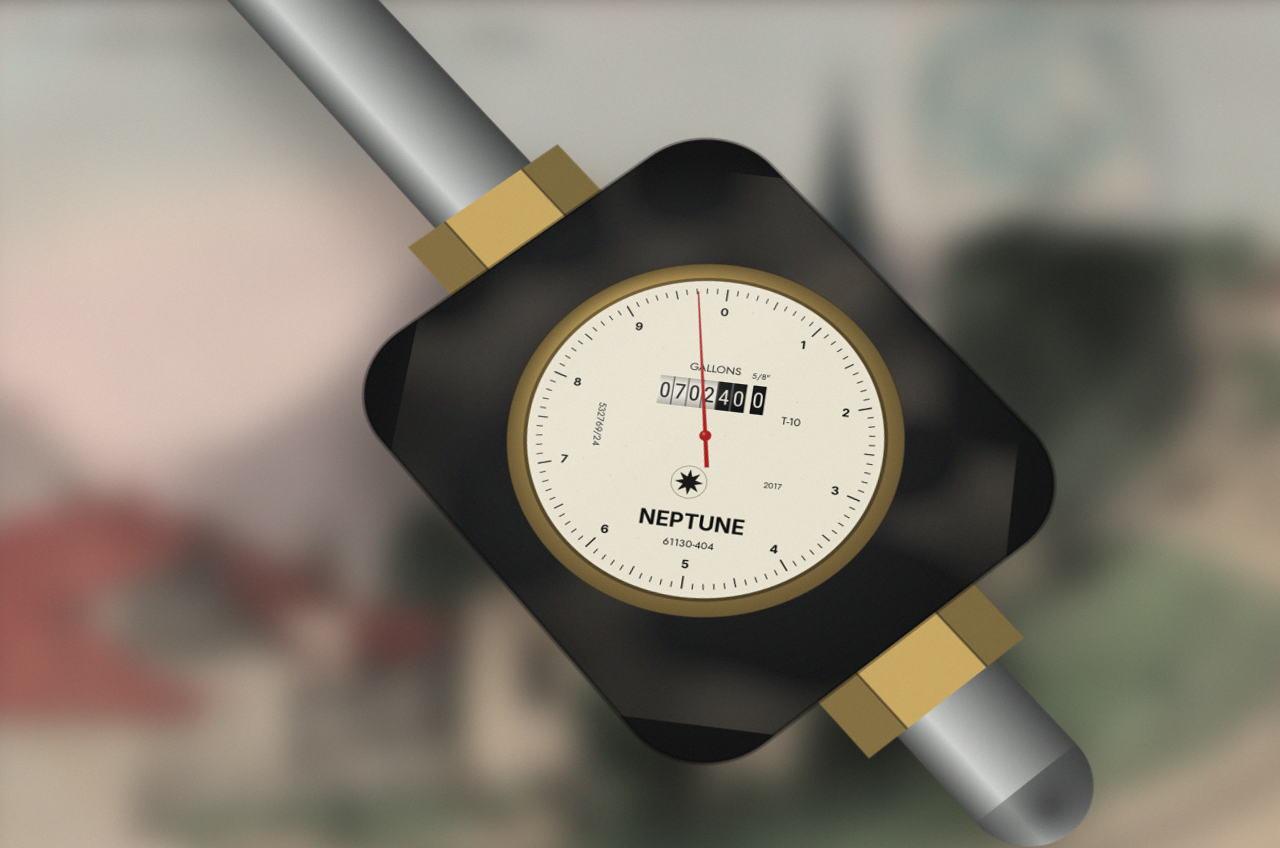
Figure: value=702399.7 unit=gal
